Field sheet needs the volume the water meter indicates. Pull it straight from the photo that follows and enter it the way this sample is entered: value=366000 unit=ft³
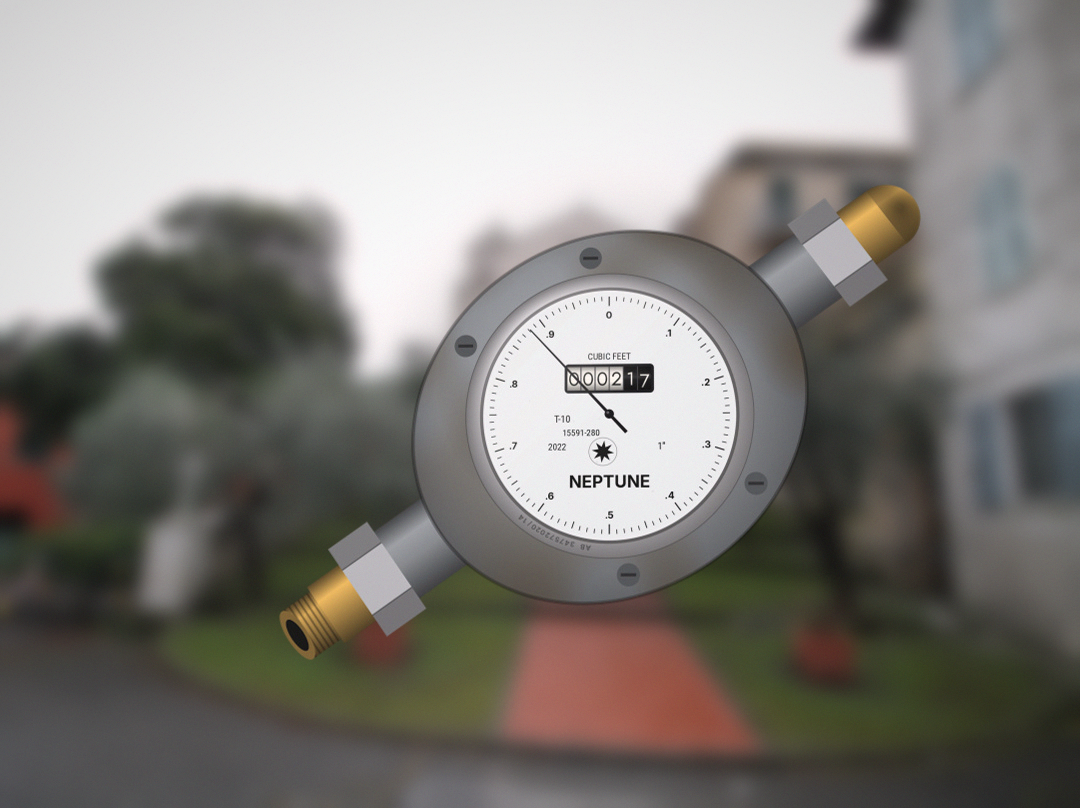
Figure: value=216.88 unit=ft³
